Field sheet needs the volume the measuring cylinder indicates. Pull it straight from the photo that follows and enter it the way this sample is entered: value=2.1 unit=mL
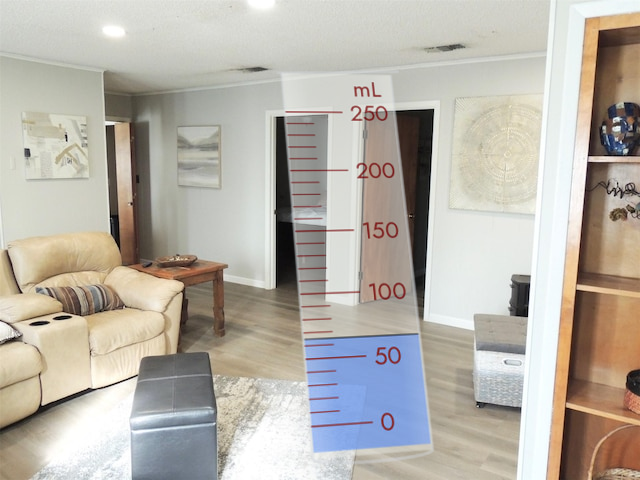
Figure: value=65 unit=mL
